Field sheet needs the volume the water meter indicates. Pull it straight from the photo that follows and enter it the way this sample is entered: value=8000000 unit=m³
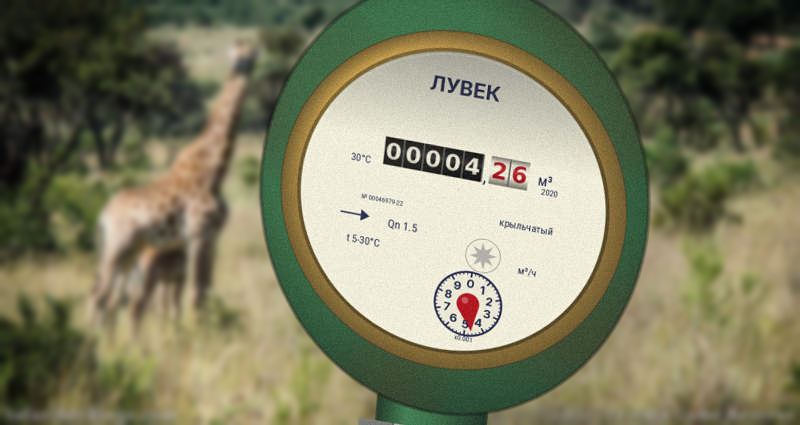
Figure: value=4.264 unit=m³
